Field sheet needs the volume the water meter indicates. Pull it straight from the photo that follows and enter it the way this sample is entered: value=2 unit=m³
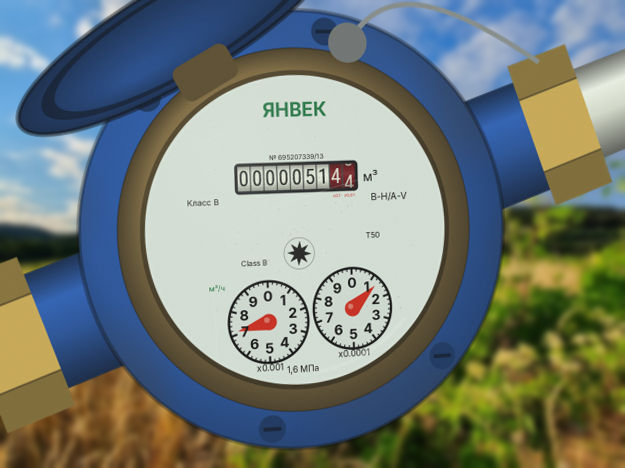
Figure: value=51.4371 unit=m³
